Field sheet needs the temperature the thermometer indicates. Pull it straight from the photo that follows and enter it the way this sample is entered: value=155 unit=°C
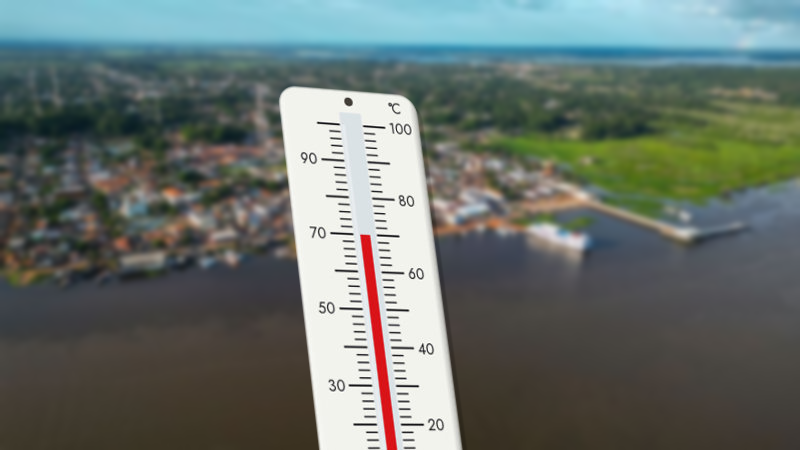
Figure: value=70 unit=°C
